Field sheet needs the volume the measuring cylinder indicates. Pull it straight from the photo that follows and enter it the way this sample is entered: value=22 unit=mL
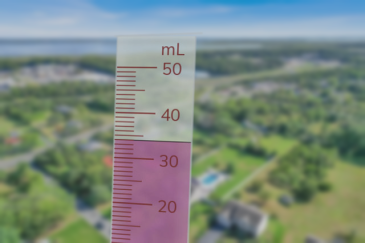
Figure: value=34 unit=mL
